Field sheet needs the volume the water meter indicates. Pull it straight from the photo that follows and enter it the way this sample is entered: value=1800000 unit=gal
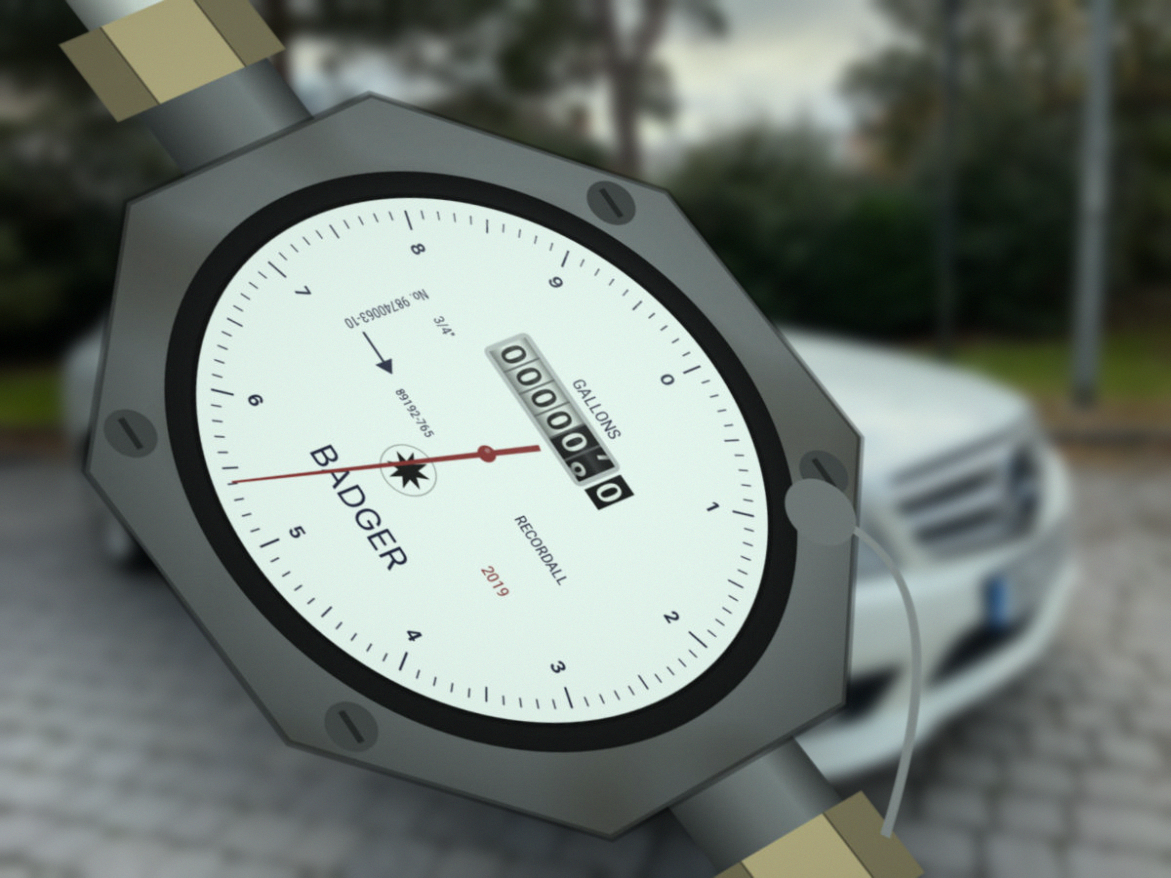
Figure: value=75.4 unit=gal
